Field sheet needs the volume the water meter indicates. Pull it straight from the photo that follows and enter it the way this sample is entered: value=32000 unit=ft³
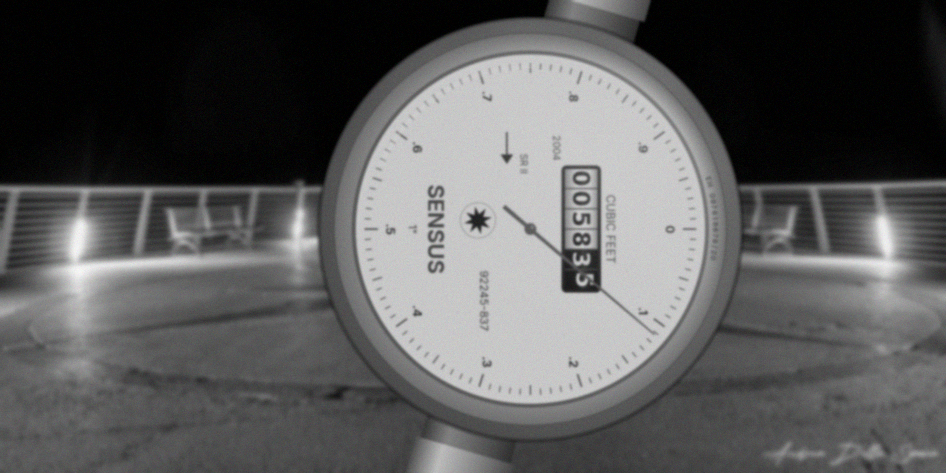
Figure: value=5835.11 unit=ft³
